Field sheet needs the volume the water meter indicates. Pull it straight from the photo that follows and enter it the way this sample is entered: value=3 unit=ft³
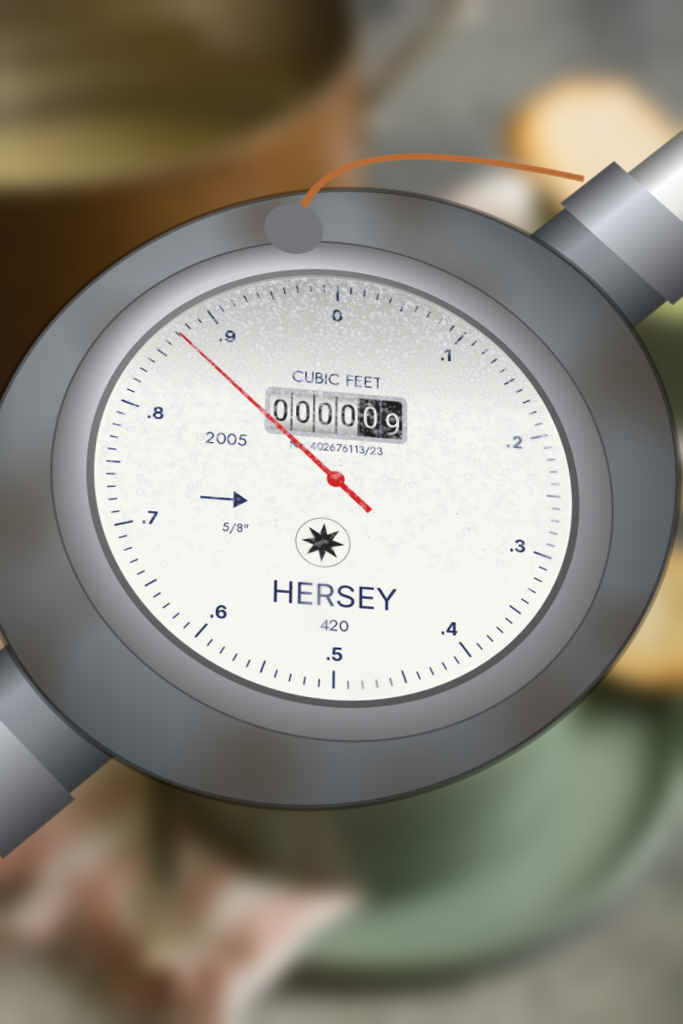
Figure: value=8.87 unit=ft³
